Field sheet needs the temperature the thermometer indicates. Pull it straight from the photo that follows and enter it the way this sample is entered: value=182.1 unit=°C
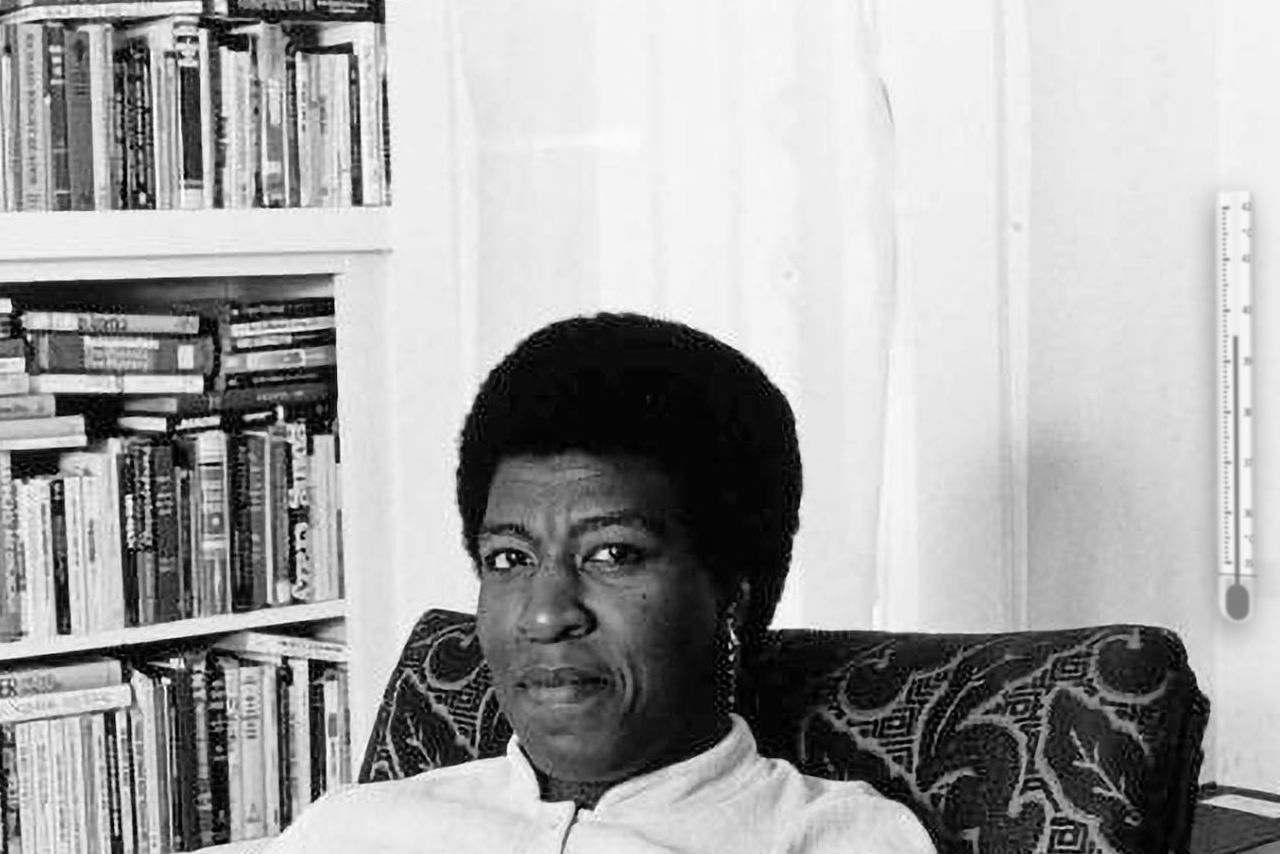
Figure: value=39.5 unit=°C
